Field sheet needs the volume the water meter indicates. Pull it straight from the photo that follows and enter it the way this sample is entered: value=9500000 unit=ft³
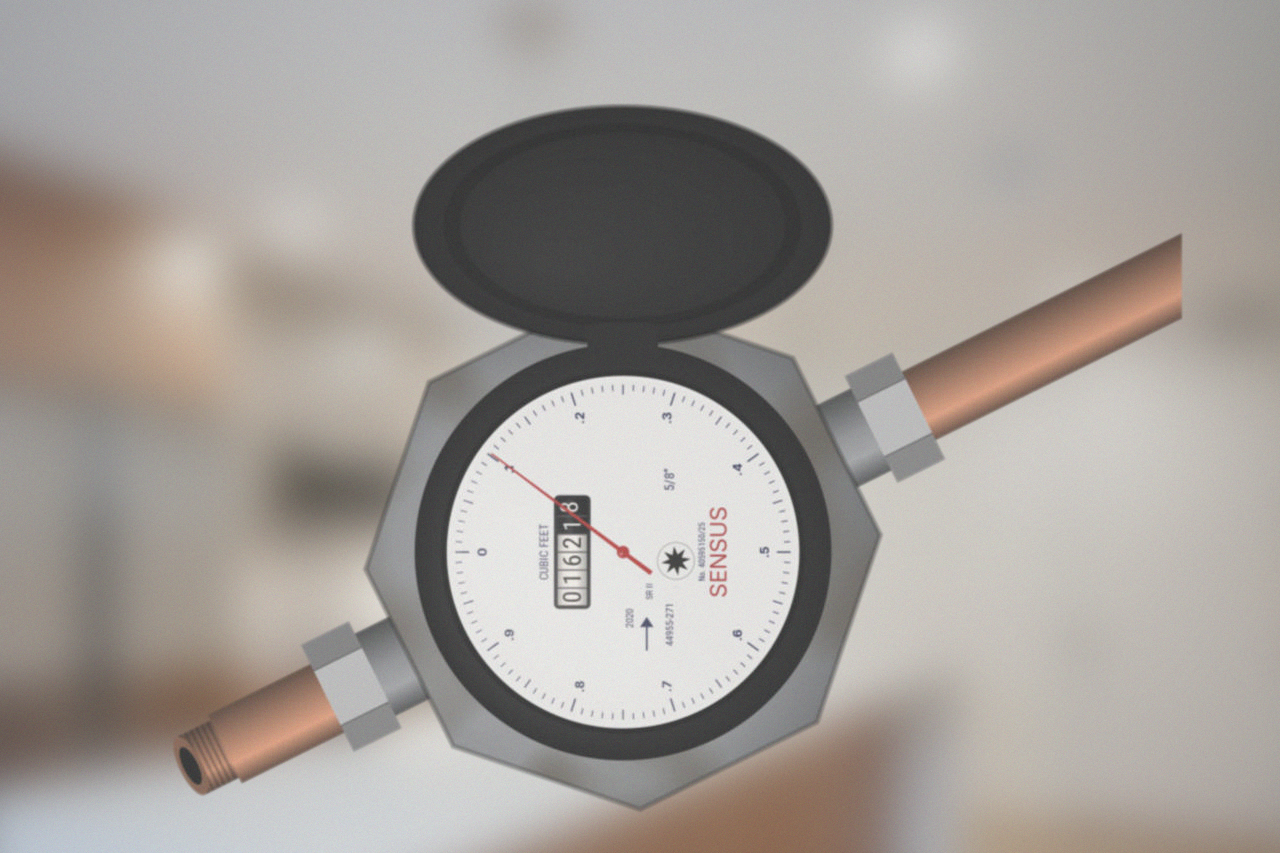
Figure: value=16218.10 unit=ft³
